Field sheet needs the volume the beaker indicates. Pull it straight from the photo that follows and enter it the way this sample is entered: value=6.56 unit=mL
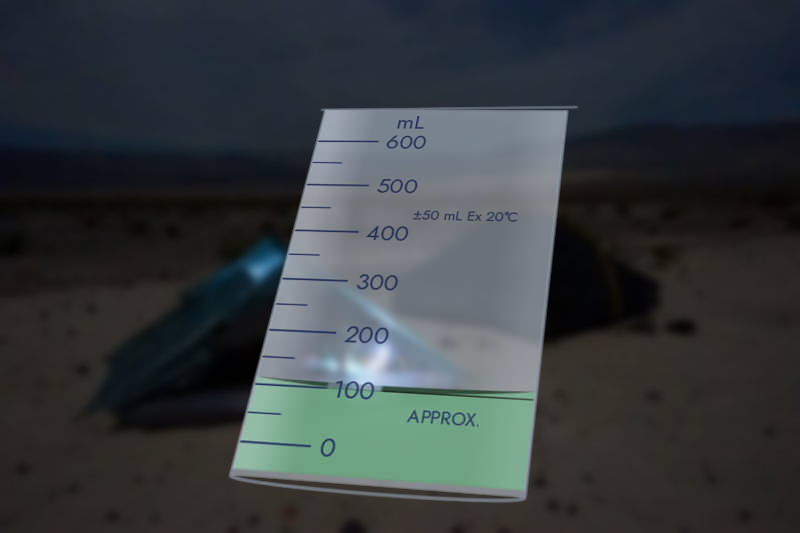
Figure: value=100 unit=mL
